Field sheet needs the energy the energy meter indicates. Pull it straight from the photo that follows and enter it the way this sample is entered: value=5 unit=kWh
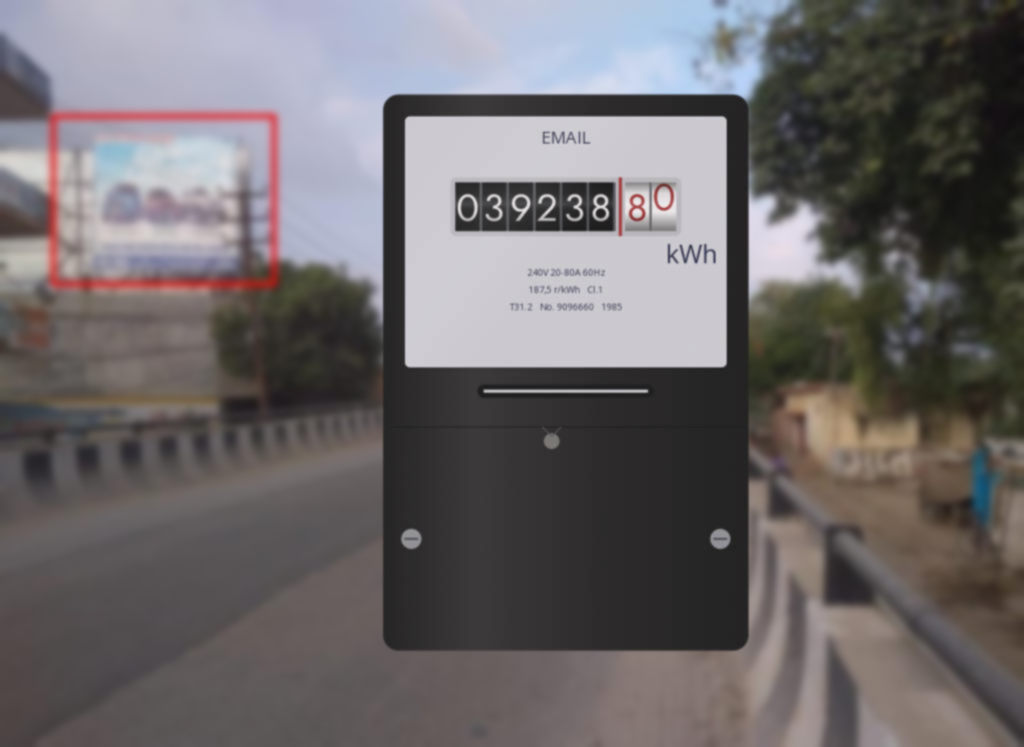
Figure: value=39238.80 unit=kWh
